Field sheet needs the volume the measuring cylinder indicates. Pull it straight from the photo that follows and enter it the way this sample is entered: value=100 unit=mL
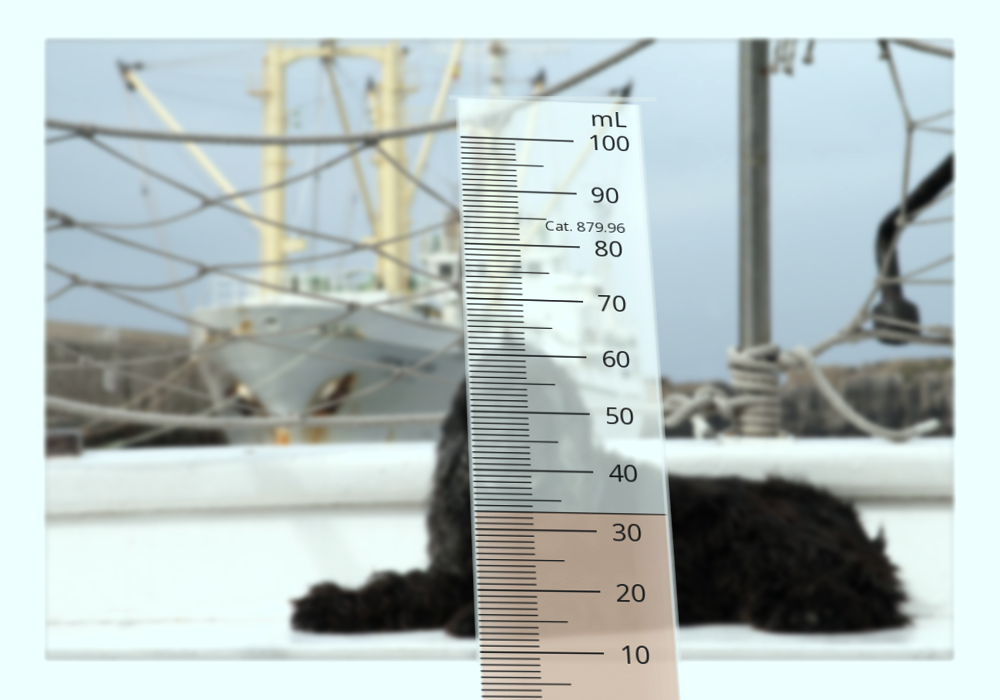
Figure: value=33 unit=mL
